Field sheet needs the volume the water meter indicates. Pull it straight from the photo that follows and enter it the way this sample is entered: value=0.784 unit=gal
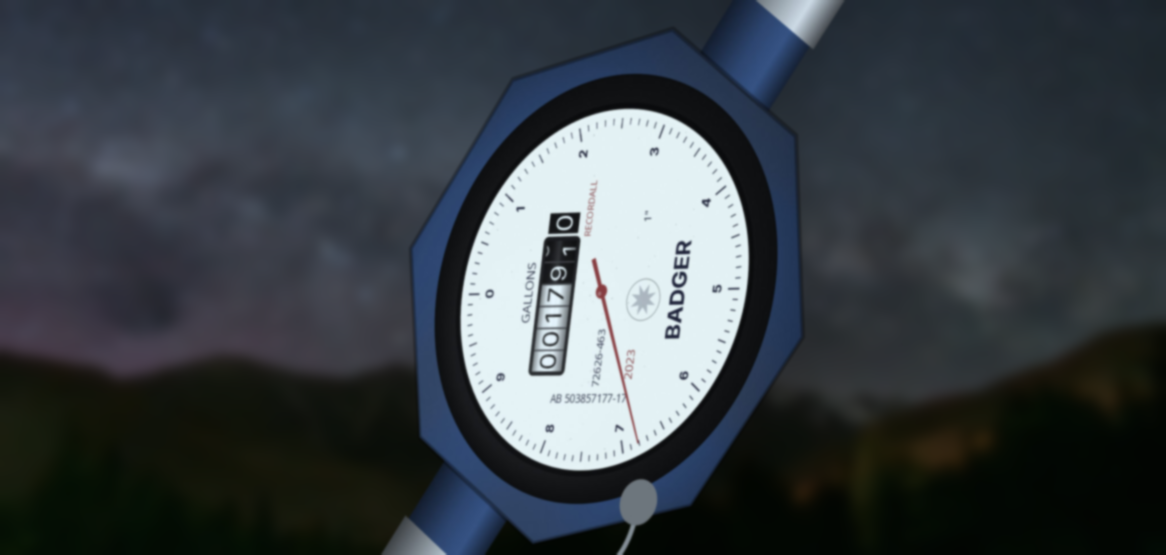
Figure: value=17906.8 unit=gal
